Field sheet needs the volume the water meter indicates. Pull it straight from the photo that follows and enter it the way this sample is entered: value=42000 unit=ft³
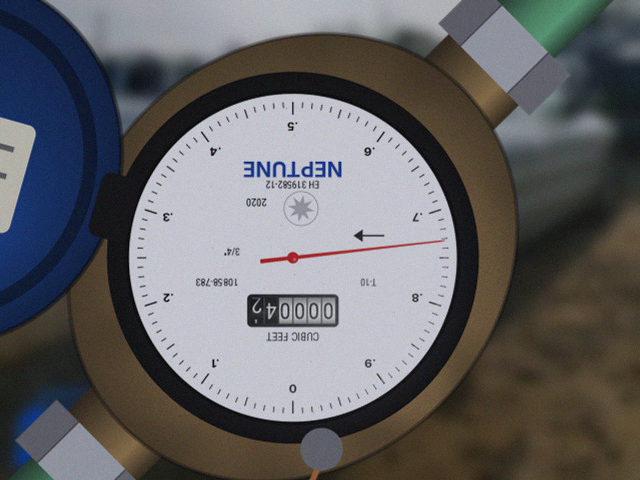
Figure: value=41.73 unit=ft³
